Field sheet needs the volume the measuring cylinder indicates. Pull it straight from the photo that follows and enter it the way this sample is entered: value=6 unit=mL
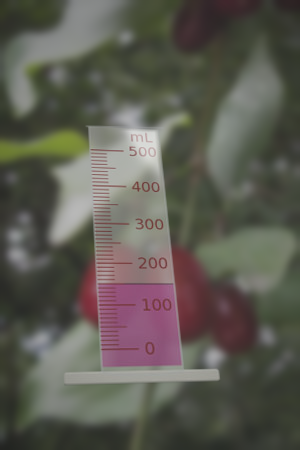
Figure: value=150 unit=mL
